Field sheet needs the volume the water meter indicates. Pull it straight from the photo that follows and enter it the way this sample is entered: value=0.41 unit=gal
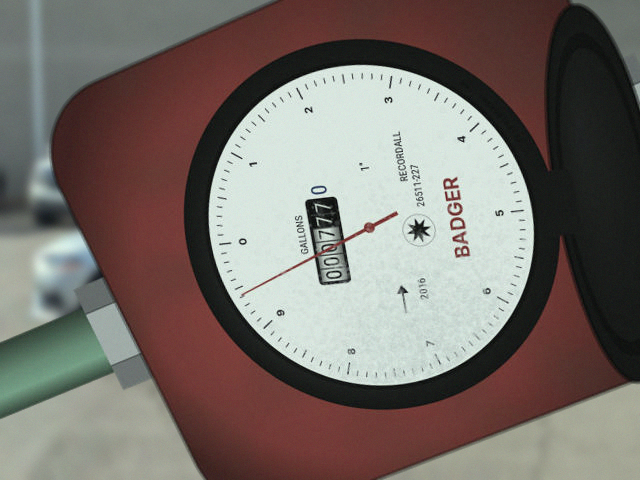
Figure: value=7769.4 unit=gal
